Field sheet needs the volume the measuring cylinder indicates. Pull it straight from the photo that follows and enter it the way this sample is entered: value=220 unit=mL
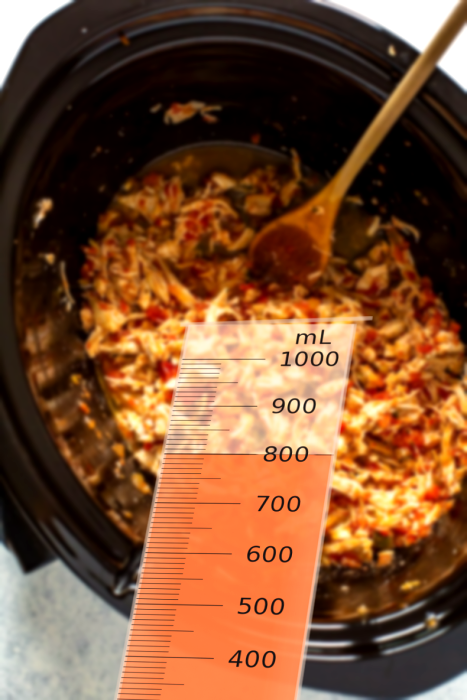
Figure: value=800 unit=mL
